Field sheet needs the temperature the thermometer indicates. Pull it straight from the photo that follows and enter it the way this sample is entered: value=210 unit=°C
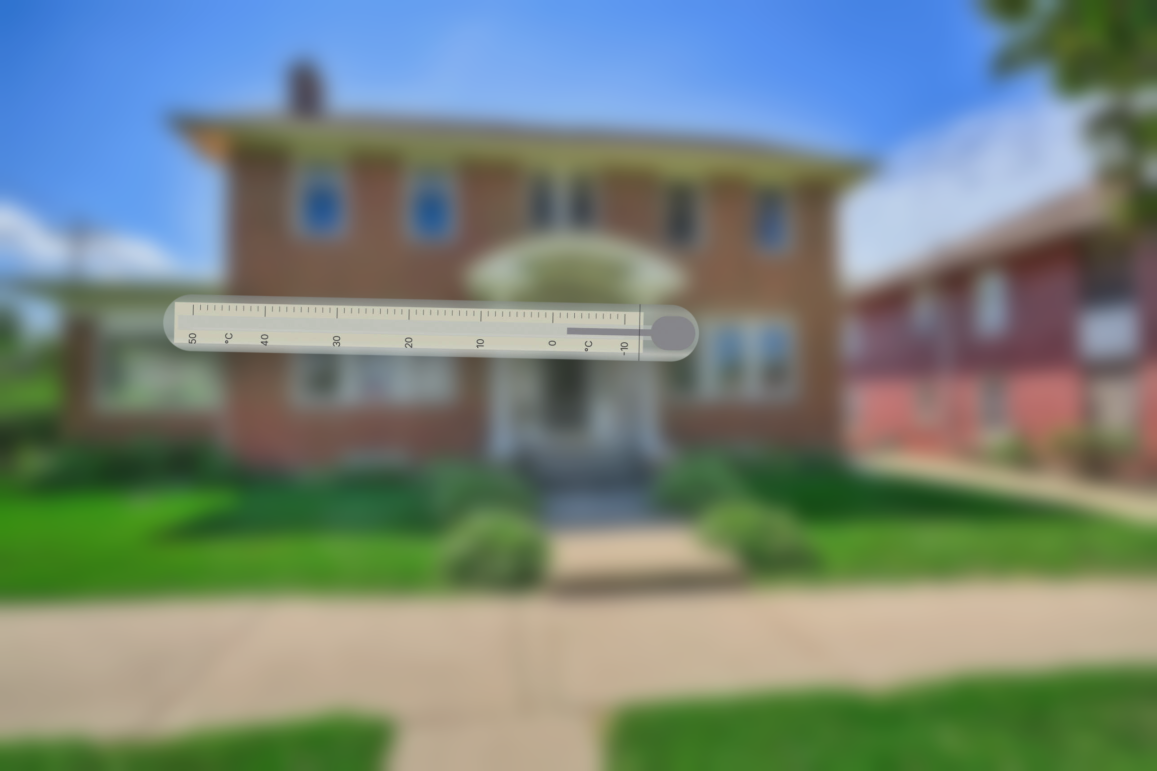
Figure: value=-2 unit=°C
